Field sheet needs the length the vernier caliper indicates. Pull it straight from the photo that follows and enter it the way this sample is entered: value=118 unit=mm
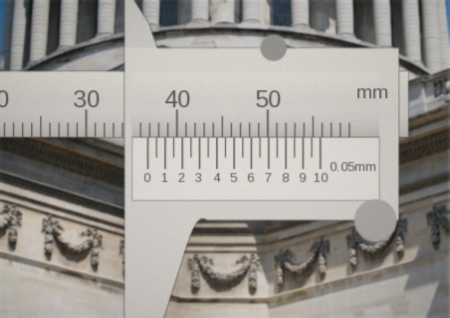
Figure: value=36.8 unit=mm
